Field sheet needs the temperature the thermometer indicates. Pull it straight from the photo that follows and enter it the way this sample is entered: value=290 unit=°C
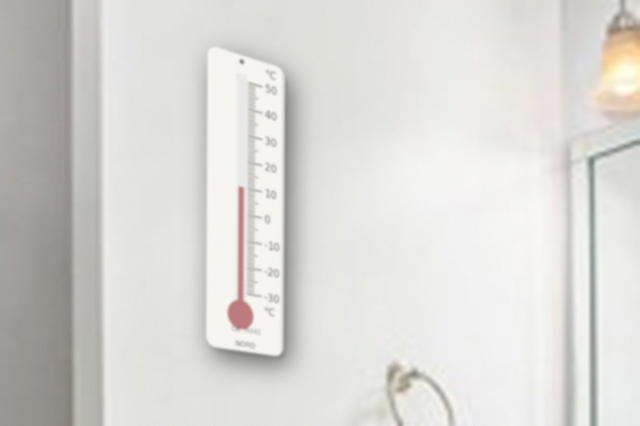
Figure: value=10 unit=°C
